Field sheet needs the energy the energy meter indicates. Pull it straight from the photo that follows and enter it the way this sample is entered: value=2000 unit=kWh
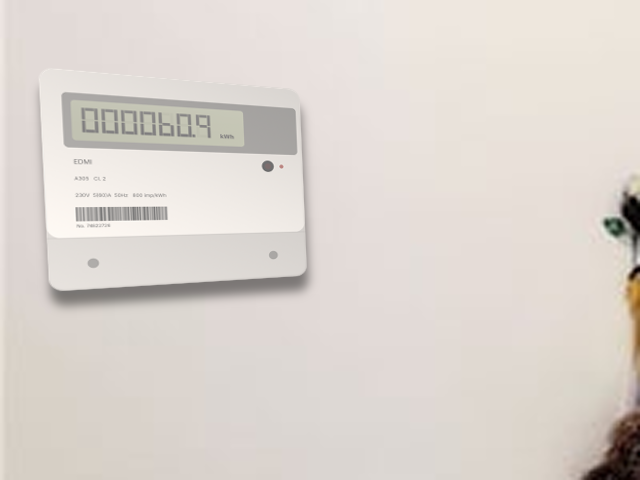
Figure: value=60.9 unit=kWh
